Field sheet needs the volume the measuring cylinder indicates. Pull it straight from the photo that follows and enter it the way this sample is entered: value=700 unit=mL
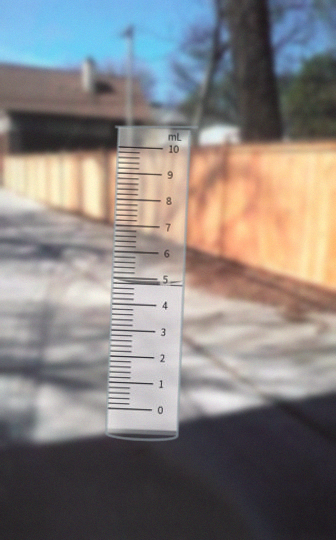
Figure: value=4.8 unit=mL
